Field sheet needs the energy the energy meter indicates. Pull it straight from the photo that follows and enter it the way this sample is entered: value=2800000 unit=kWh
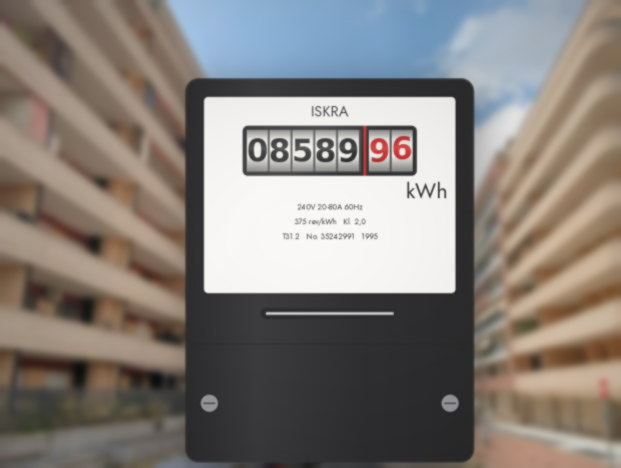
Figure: value=8589.96 unit=kWh
